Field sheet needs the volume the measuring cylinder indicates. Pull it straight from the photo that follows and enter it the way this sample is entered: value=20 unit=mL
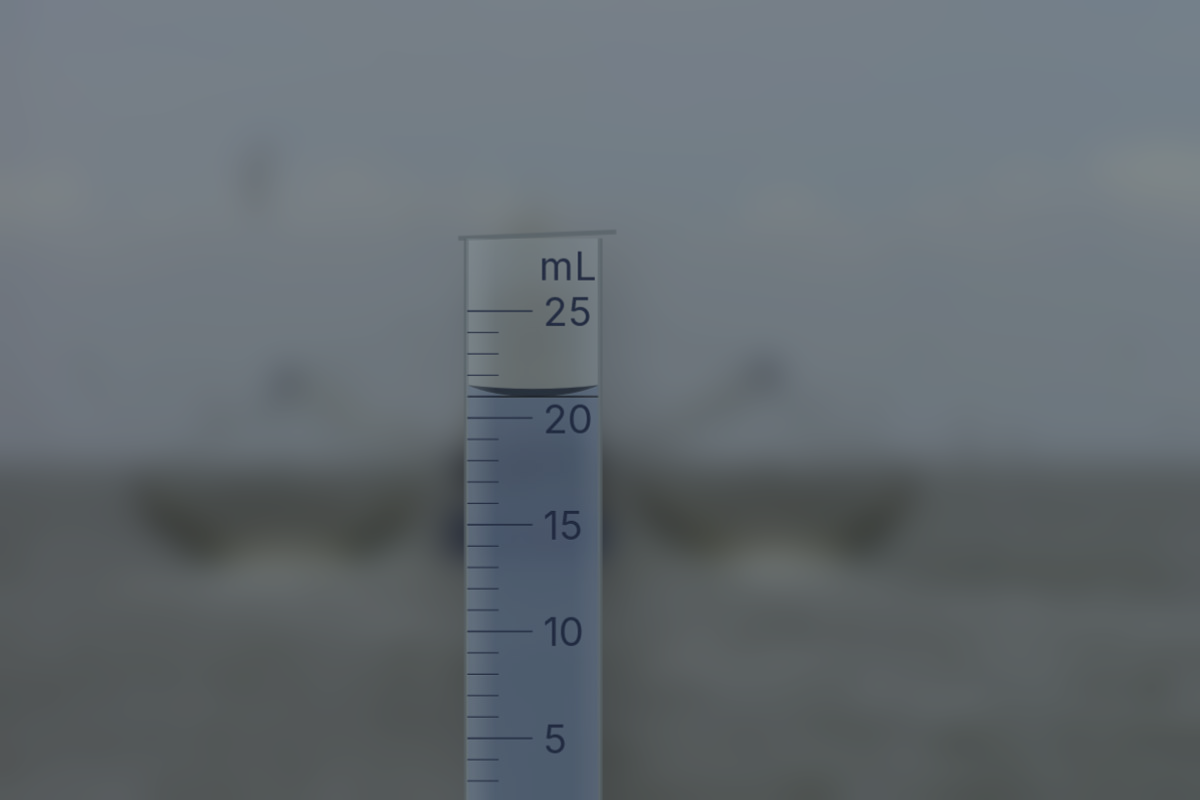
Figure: value=21 unit=mL
